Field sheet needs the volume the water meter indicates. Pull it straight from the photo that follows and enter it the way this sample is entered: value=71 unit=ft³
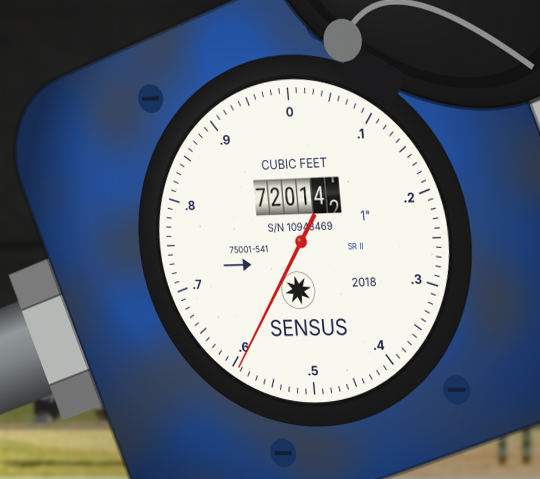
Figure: value=720141.59 unit=ft³
